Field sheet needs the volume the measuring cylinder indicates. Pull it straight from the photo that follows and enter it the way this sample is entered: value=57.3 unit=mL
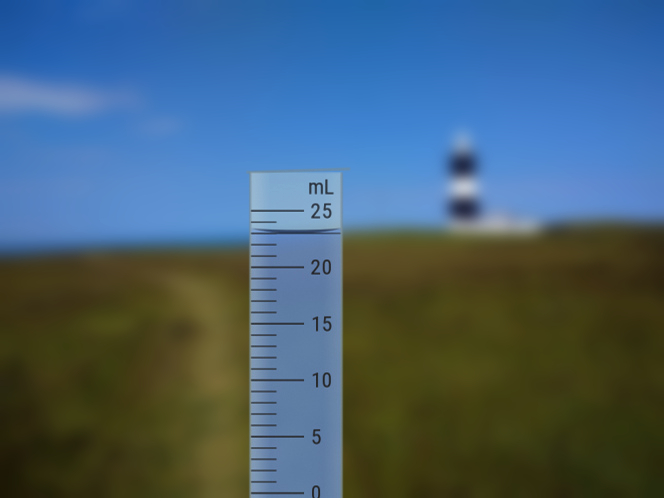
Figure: value=23 unit=mL
